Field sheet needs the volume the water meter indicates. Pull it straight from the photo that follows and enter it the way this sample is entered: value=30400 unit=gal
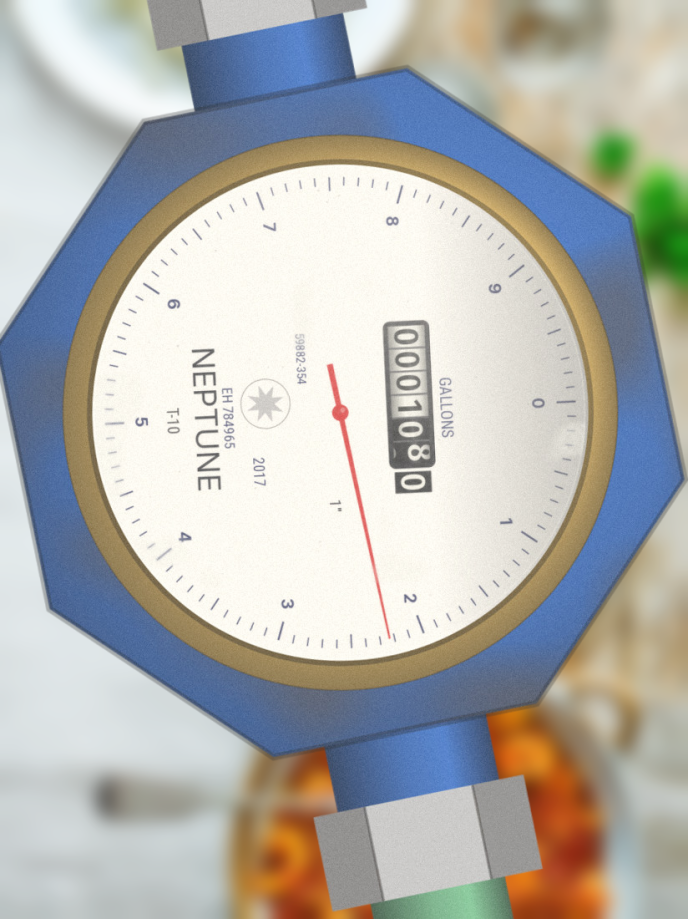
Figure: value=1082.2 unit=gal
